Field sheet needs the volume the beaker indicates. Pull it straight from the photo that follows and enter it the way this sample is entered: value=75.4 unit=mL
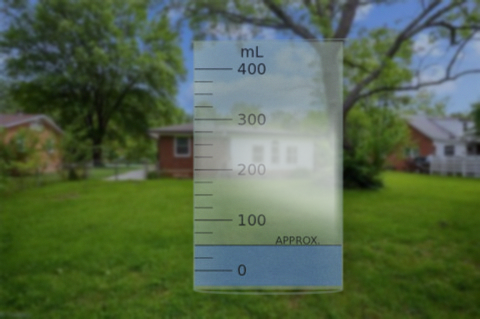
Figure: value=50 unit=mL
